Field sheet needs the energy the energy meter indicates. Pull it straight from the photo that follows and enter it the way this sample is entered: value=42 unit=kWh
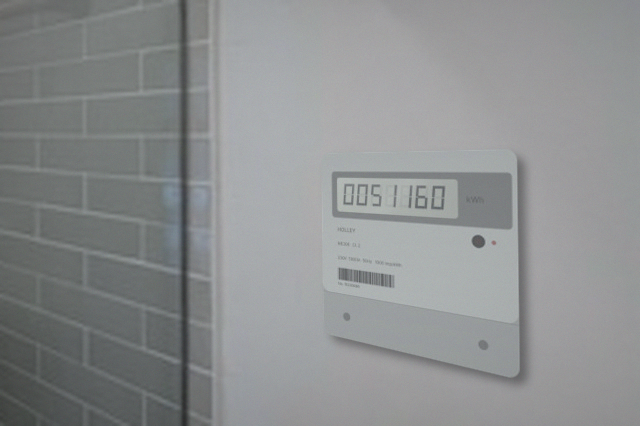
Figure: value=51160 unit=kWh
